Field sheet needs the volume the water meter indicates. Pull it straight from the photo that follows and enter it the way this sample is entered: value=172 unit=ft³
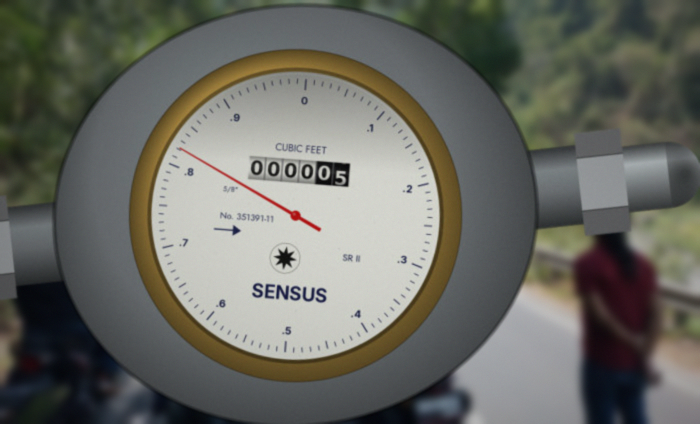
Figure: value=4.82 unit=ft³
